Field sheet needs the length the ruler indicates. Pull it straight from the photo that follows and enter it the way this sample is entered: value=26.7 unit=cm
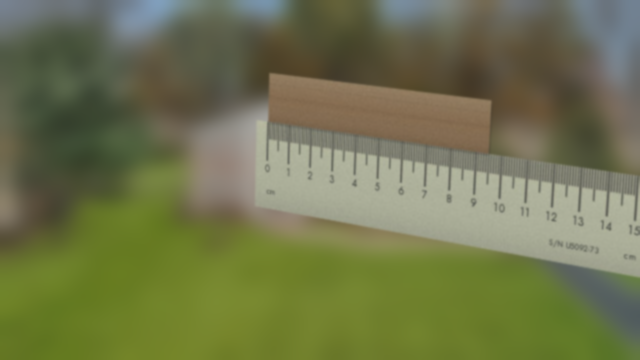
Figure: value=9.5 unit=cm
